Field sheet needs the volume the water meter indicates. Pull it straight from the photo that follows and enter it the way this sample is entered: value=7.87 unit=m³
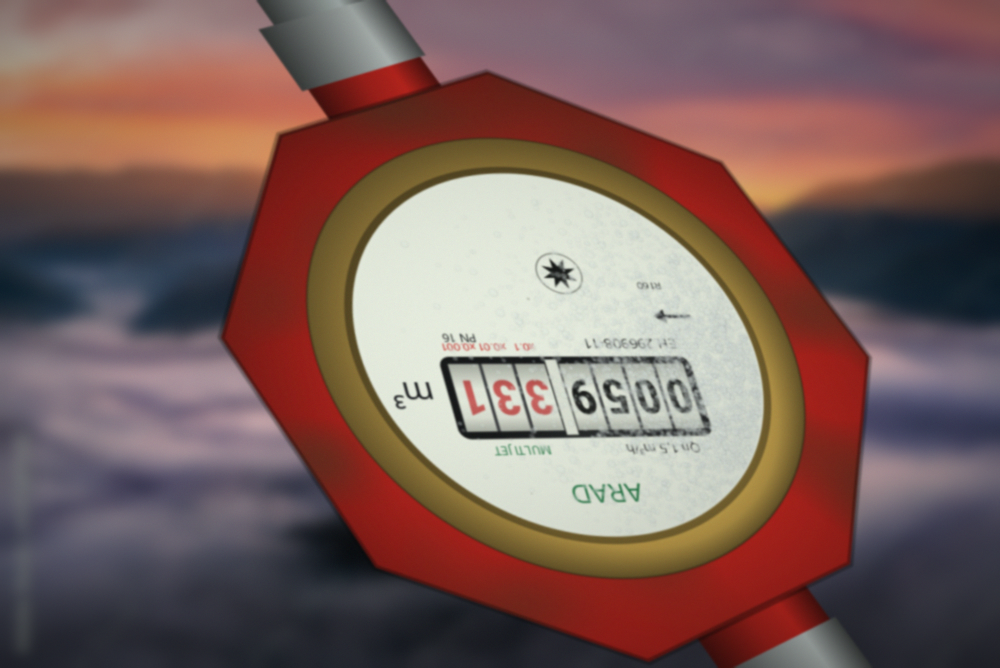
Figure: value=59.331 unit=m³
